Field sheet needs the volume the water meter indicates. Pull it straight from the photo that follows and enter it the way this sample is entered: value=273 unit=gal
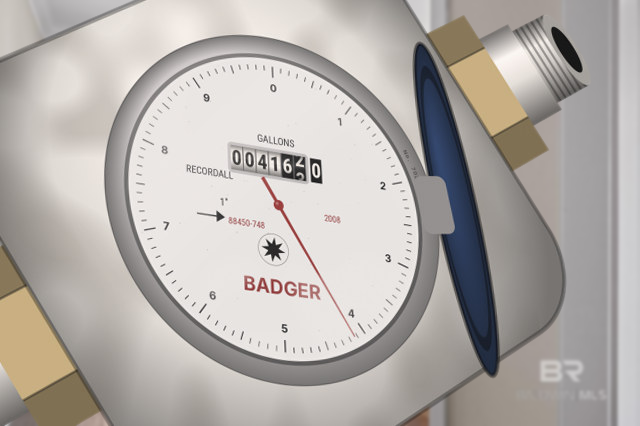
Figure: value=41624.1 unit=gal
